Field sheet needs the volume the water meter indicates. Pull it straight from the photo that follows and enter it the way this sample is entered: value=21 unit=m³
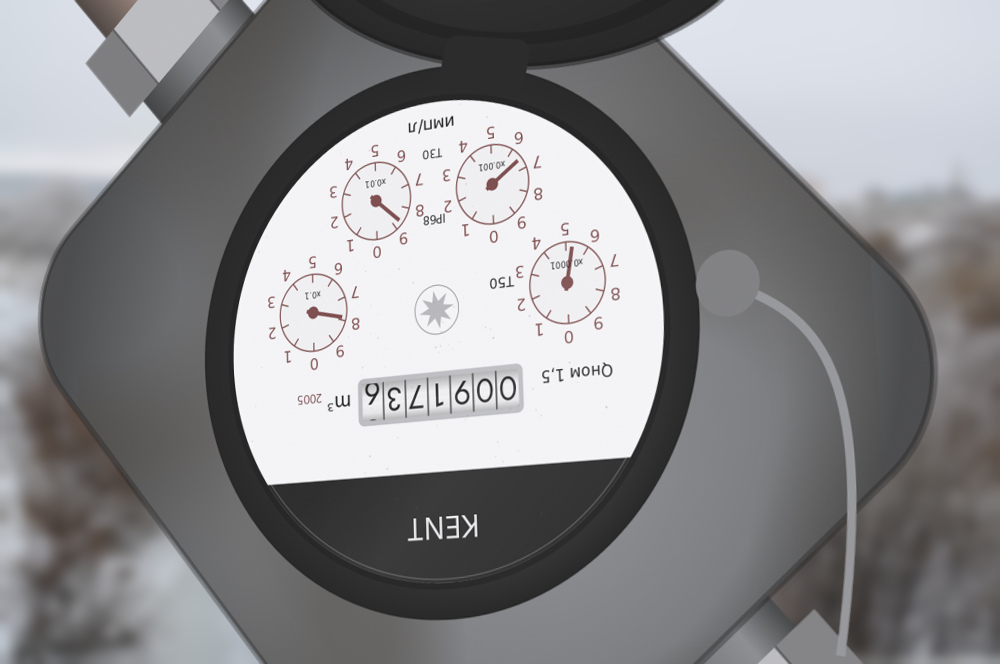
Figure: value=91735.7865 unit=m³
